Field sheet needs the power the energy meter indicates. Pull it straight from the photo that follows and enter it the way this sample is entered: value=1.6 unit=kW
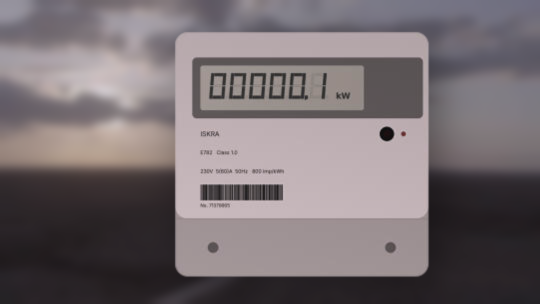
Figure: value=0.1 unit=kW
